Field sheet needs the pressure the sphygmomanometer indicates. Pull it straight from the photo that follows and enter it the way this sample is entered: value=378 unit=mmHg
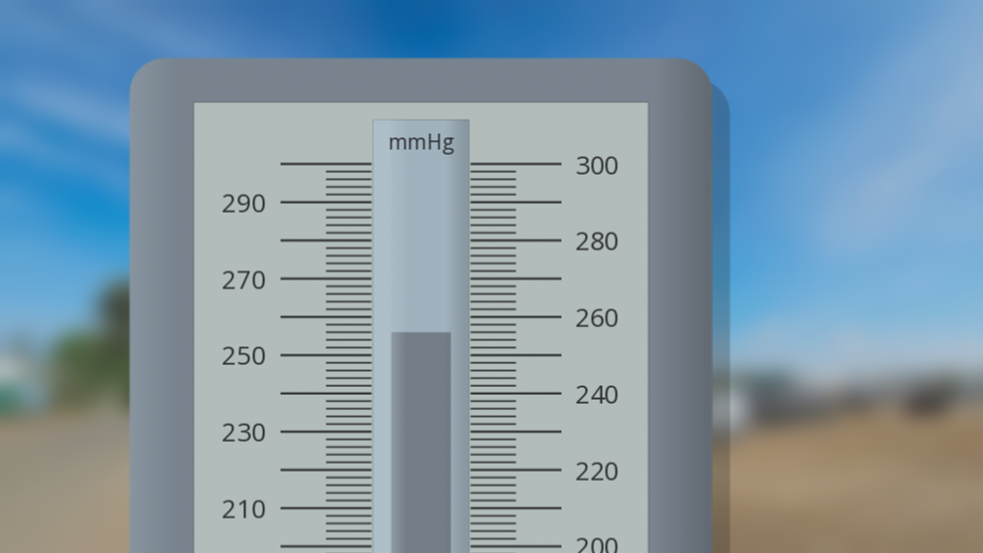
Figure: value=256 unit=mmHg
